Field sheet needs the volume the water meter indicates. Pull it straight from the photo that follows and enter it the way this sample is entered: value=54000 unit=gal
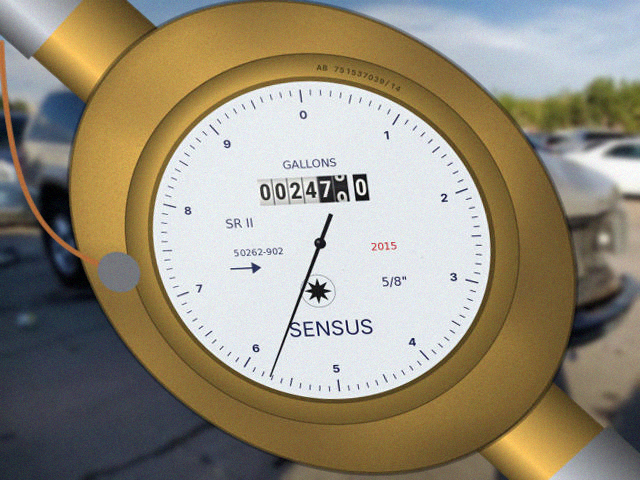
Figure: value=24785.7 unit=gal
